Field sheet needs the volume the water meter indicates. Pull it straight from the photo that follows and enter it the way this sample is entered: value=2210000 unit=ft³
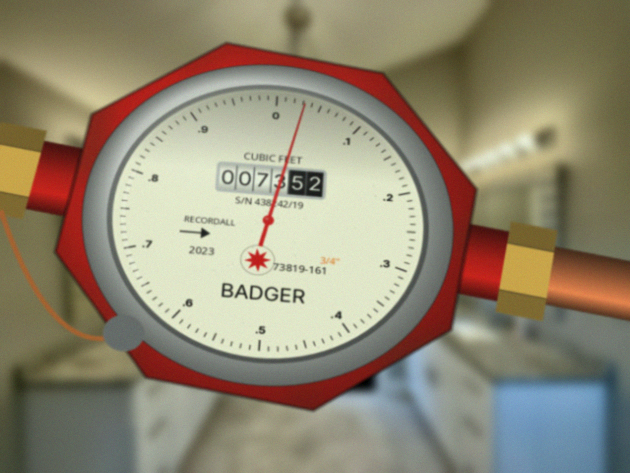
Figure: value=7352.03 unit=ft³
